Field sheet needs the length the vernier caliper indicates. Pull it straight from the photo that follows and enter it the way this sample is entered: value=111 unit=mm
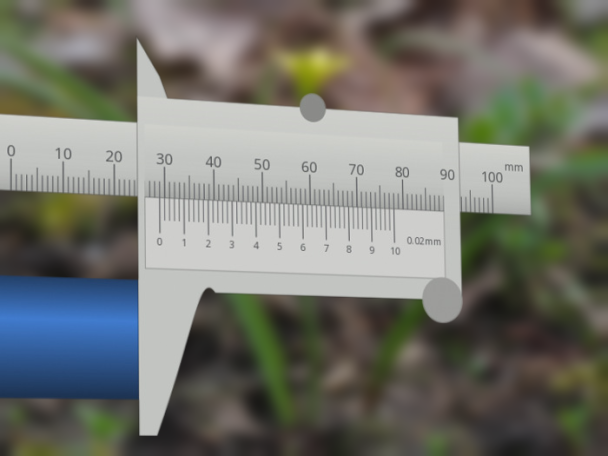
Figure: value=29.0 unit=mm
